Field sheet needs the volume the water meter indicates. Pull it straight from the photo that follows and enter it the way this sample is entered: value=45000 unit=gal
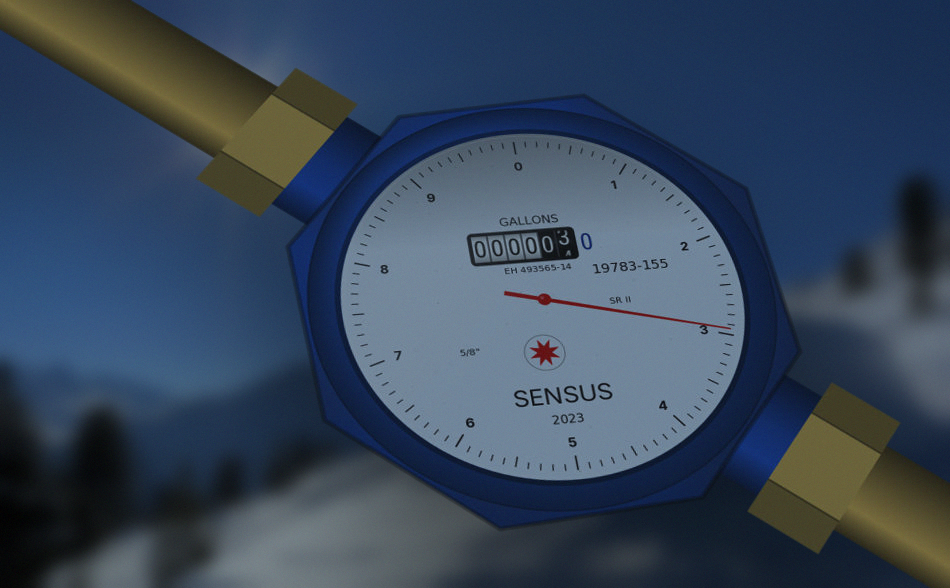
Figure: value=32.9 unit=gal
